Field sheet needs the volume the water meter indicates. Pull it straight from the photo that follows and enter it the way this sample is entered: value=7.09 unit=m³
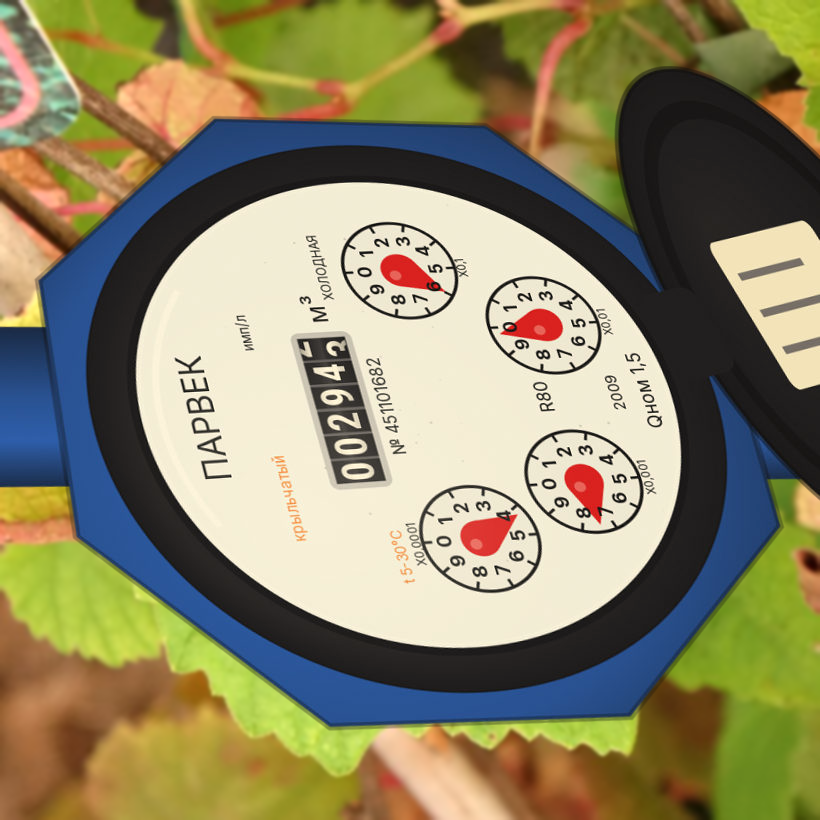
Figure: value=2942.5974 unit=m³
